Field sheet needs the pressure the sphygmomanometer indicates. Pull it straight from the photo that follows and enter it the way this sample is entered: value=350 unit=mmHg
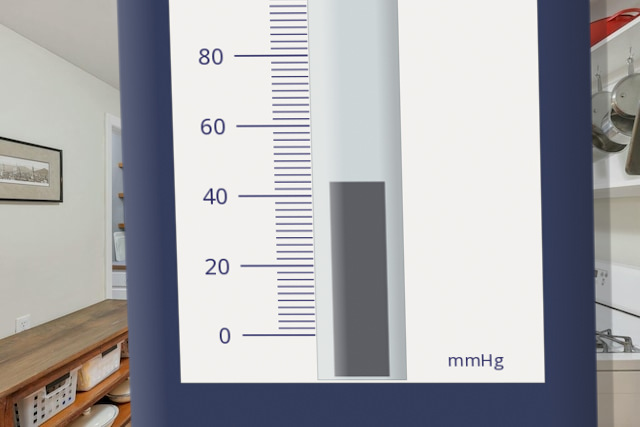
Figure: value=44 unit=mmHg
